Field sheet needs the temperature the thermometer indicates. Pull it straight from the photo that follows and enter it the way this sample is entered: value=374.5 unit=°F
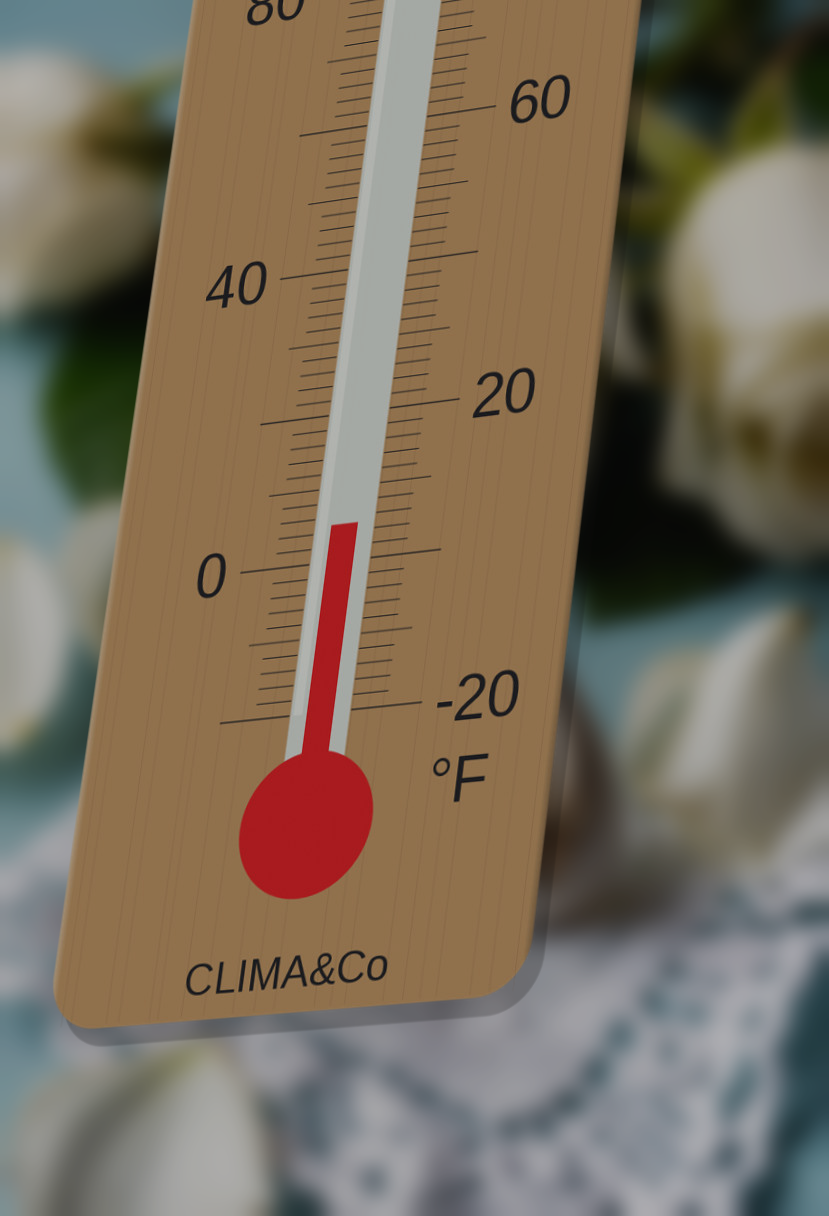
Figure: value=5 unit=°F
